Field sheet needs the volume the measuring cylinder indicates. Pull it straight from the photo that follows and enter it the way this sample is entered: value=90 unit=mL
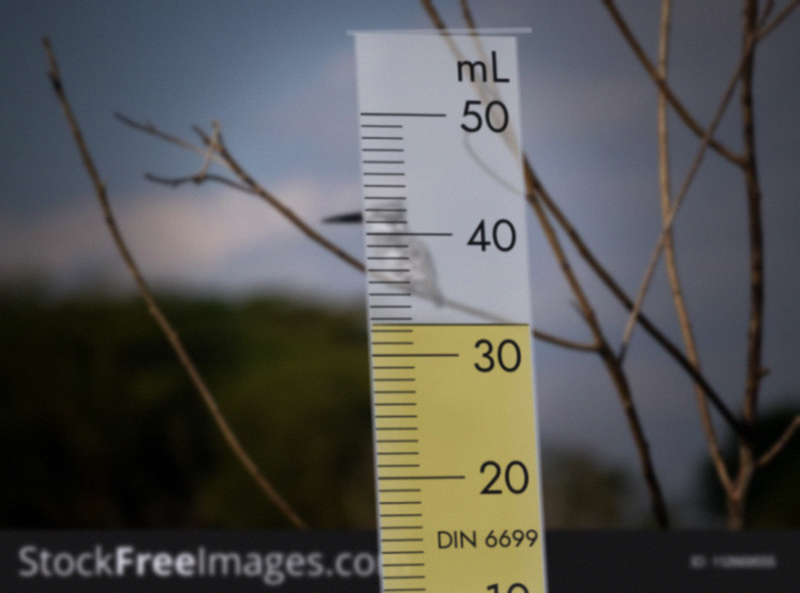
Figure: value=32.5 unit=mL
